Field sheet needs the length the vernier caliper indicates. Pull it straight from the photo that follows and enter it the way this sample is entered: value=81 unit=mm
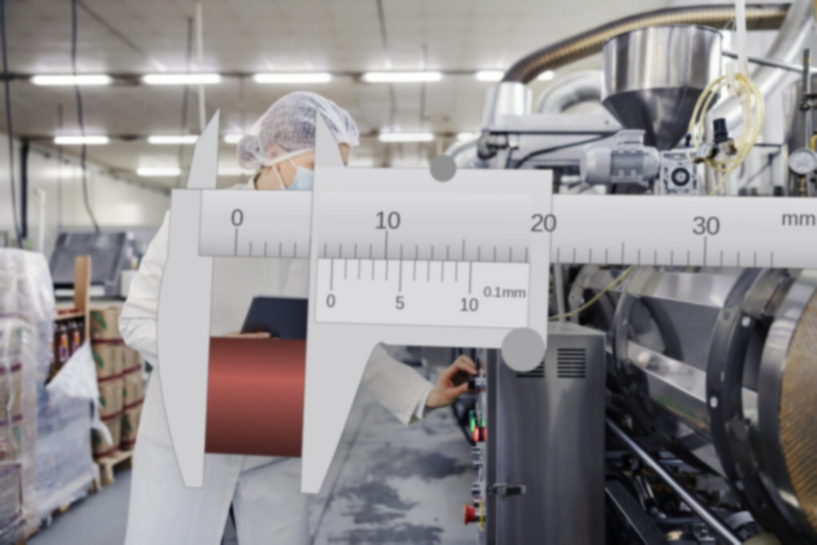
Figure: value=6.5 unit=mm
